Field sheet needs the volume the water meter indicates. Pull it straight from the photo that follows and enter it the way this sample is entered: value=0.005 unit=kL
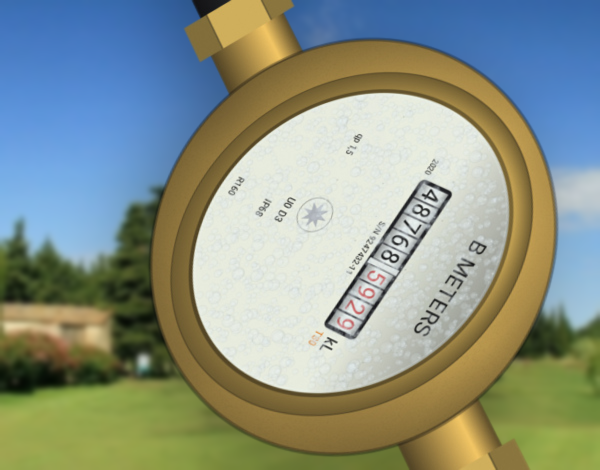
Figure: value=48768.5929 unit=kL
